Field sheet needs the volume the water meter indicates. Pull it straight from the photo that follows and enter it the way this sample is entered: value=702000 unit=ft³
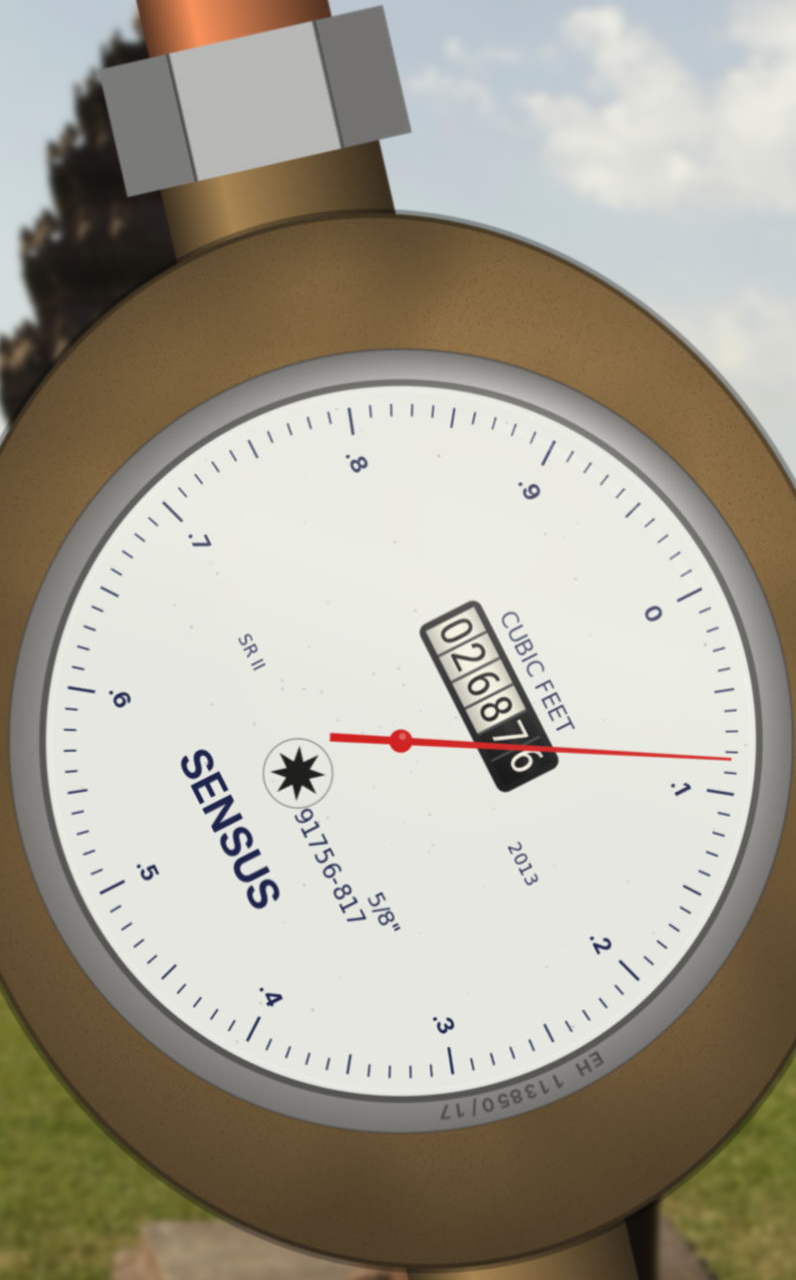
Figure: value=26876.08 unit=ft³
